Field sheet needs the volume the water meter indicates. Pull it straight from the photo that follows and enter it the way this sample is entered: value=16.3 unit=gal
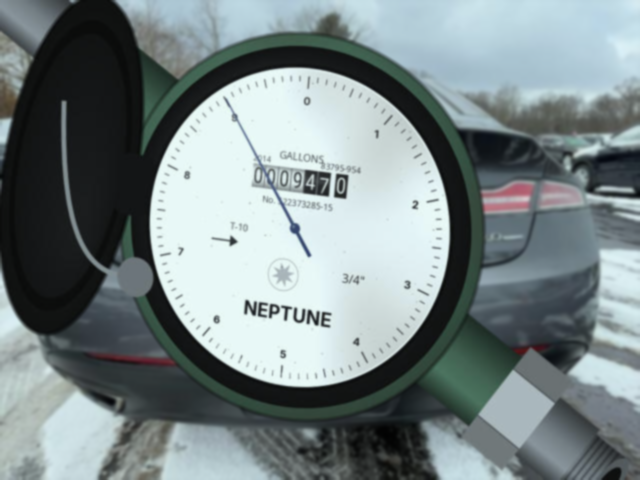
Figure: value=9469.0 unit=gal
